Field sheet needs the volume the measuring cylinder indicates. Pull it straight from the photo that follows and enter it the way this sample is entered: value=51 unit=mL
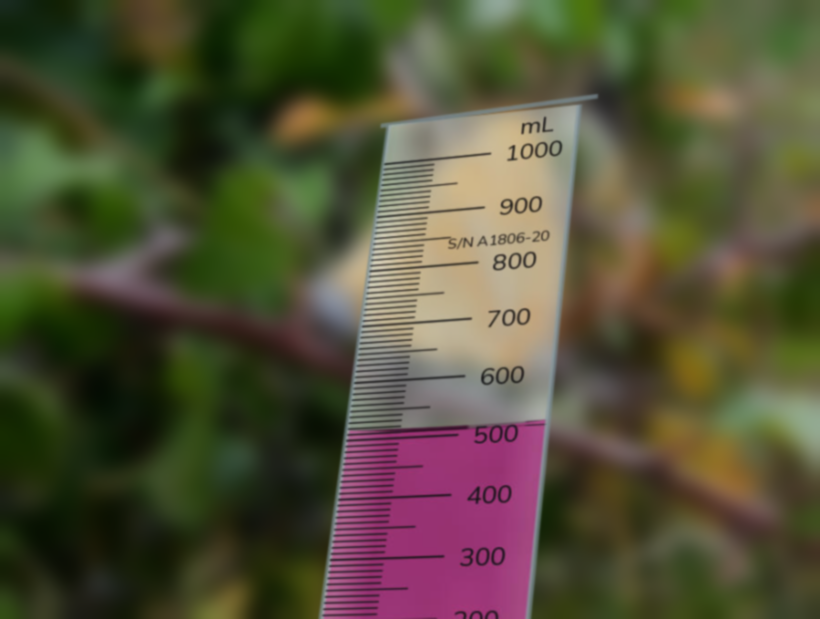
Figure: value=510 unit=mL
